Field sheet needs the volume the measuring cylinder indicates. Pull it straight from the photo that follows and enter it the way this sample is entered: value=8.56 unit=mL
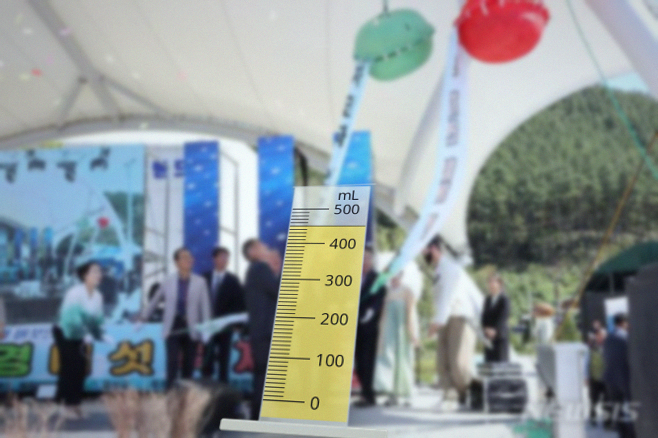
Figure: value=450 unit=mL
